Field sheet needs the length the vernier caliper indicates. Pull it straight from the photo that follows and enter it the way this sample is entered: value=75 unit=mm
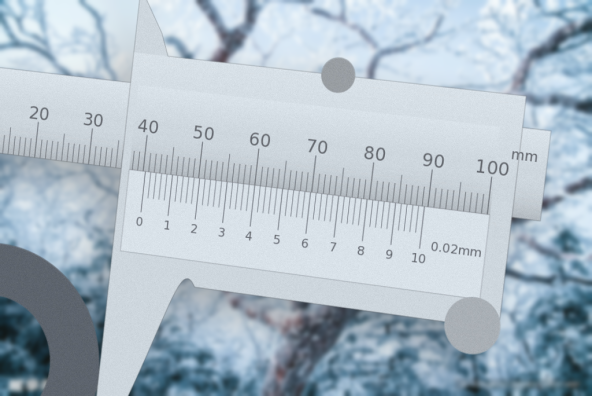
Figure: value=40.4 unit=mm
